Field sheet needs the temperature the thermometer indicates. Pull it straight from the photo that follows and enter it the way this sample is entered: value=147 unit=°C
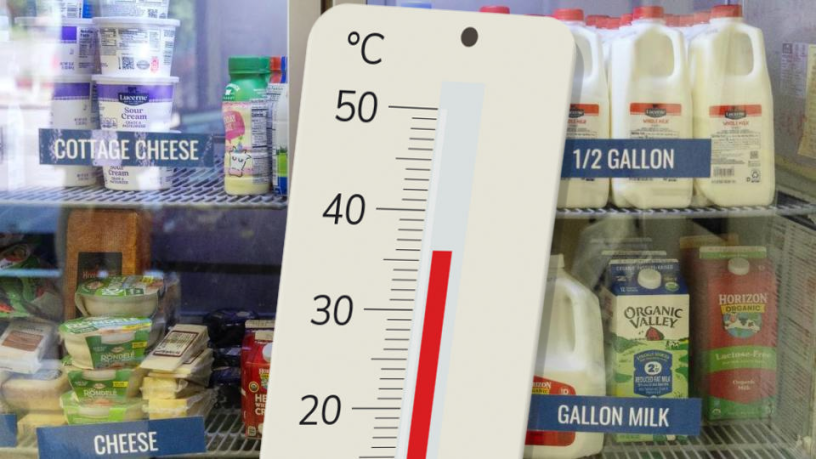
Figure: value=36 unit=°C
